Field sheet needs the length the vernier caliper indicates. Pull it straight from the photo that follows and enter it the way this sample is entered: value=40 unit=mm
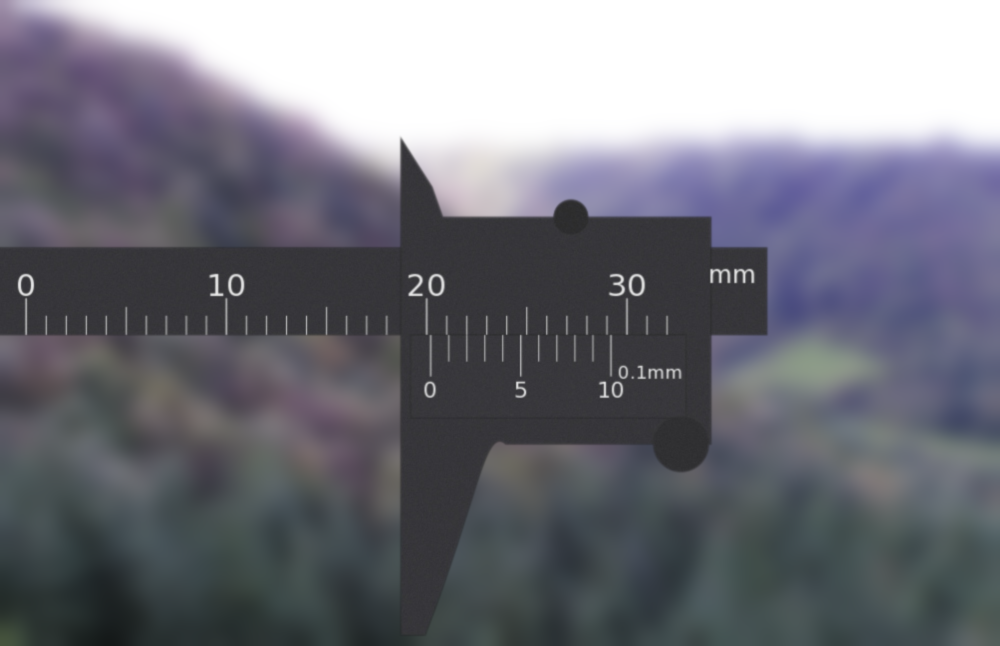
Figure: value=20.2 unit=mm
